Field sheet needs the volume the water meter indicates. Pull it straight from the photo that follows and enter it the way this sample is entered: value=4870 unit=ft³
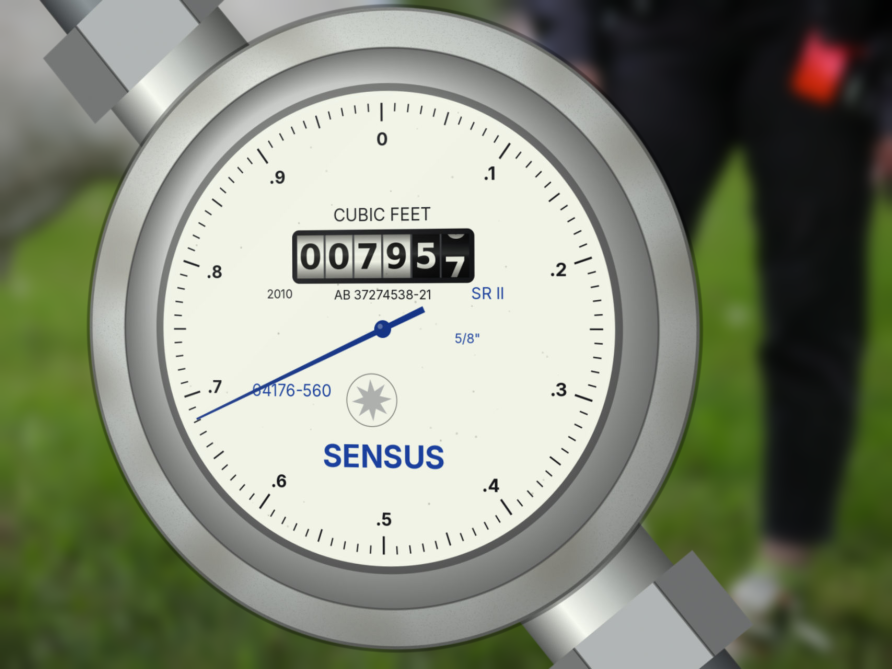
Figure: value=7956.68 unit=ft³
